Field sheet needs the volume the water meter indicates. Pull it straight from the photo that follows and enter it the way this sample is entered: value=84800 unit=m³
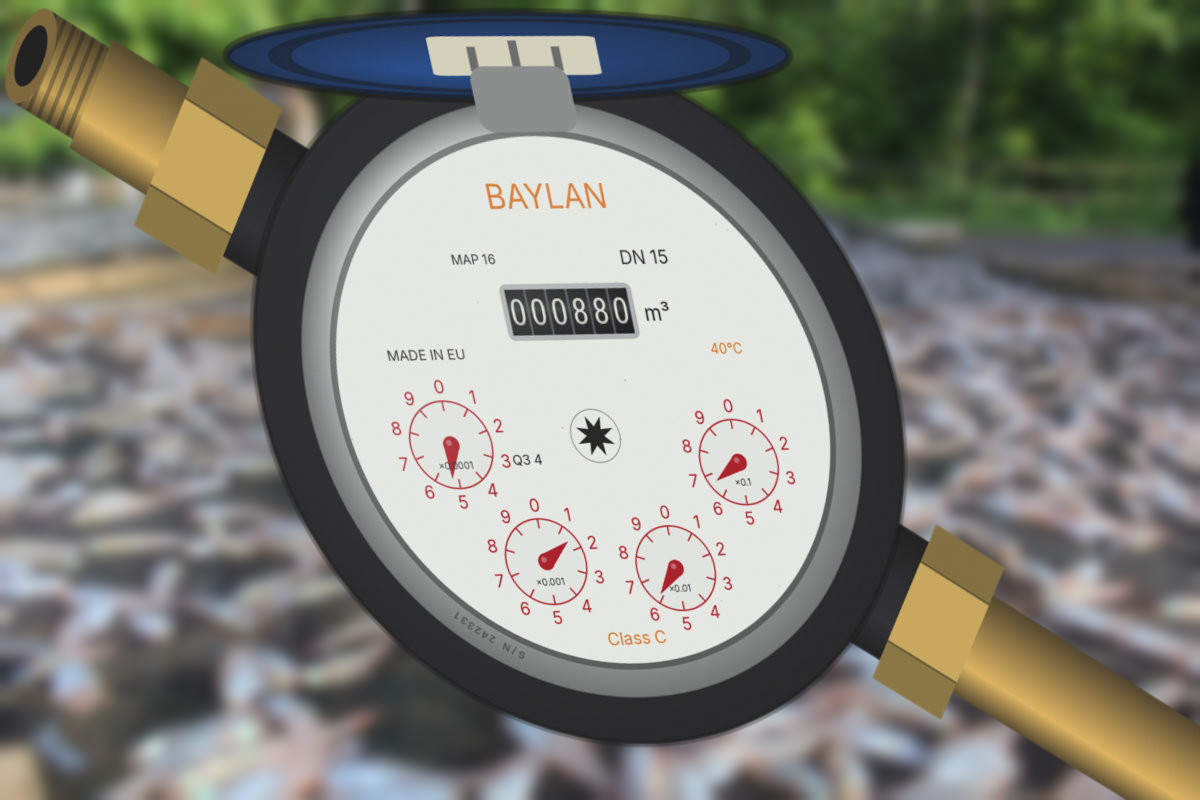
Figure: value=880.6615 unit=m³
